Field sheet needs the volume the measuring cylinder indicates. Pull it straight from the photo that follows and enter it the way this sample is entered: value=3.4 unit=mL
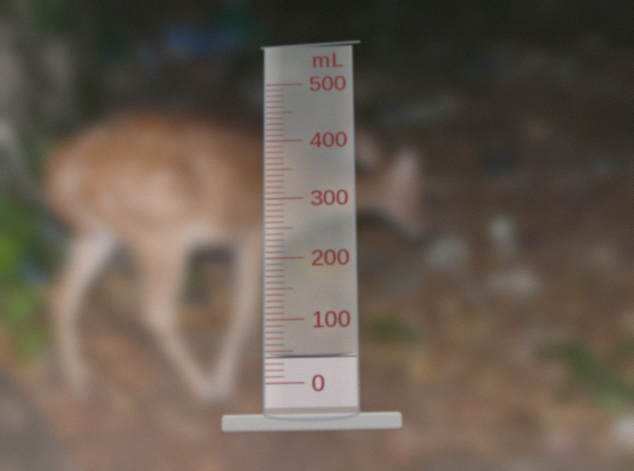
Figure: value=40 unit=mL
